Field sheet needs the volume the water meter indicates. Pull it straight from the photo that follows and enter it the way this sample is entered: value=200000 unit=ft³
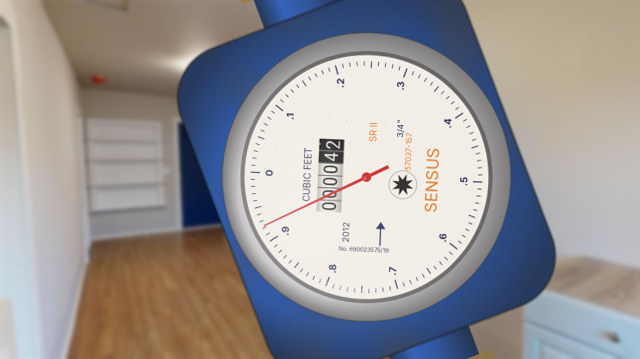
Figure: value=41.92 unit=ft³
